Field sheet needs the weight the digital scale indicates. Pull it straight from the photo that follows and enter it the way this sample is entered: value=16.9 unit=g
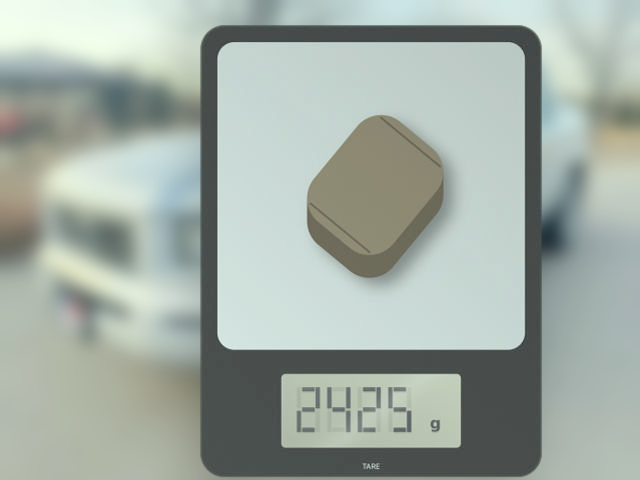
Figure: value=2425 unit=g
